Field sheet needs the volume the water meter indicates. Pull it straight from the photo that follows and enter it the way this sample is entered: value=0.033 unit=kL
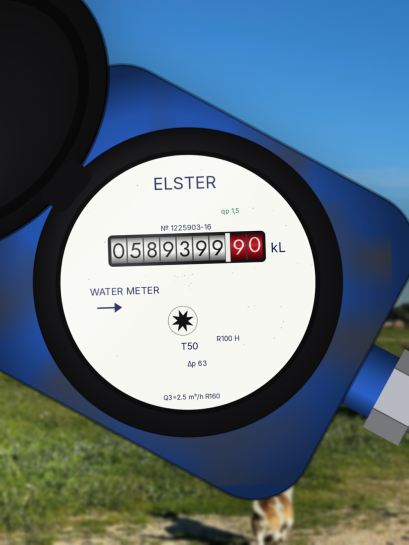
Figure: value=589399.90 unit=kL
